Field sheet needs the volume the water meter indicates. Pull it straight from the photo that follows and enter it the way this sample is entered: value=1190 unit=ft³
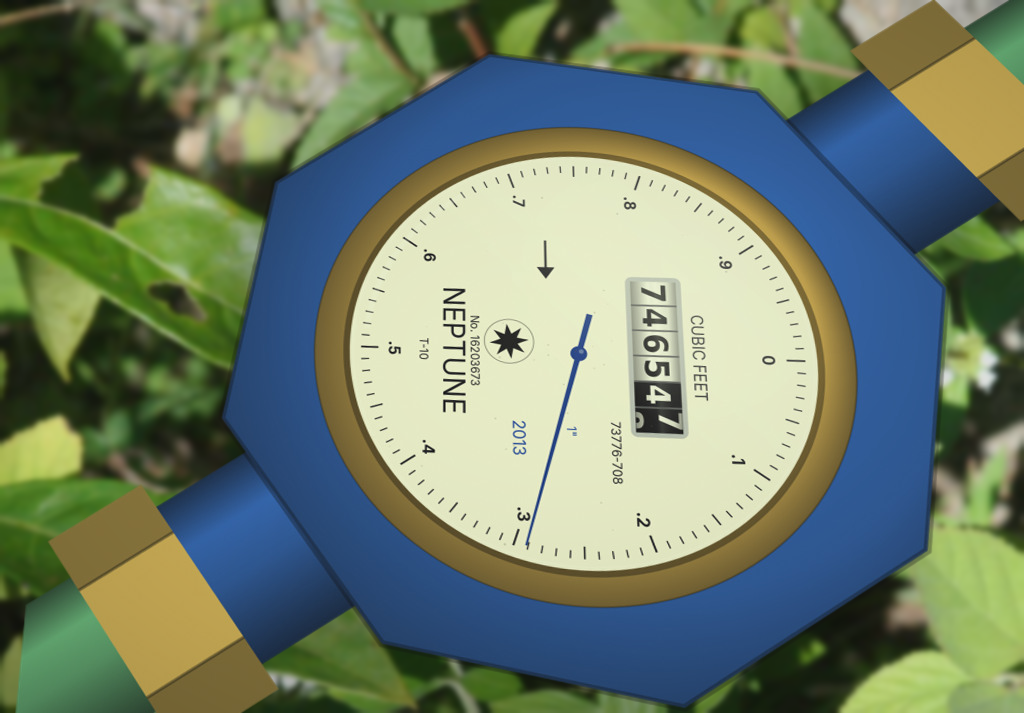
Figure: value=746547.29 unit=ft³
